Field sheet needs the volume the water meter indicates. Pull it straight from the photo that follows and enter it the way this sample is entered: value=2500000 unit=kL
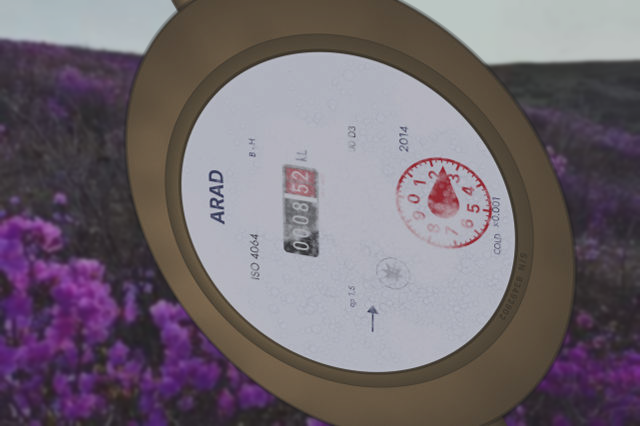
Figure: value=8.522 unit=kL
